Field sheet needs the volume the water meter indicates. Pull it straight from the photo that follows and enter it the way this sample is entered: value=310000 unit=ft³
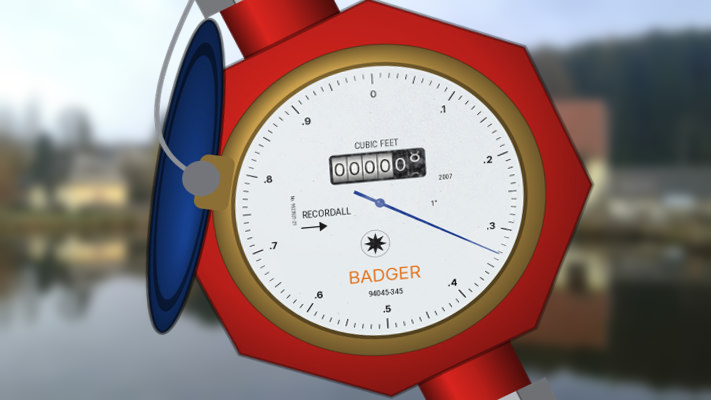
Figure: value=8.33 unit=ft³
